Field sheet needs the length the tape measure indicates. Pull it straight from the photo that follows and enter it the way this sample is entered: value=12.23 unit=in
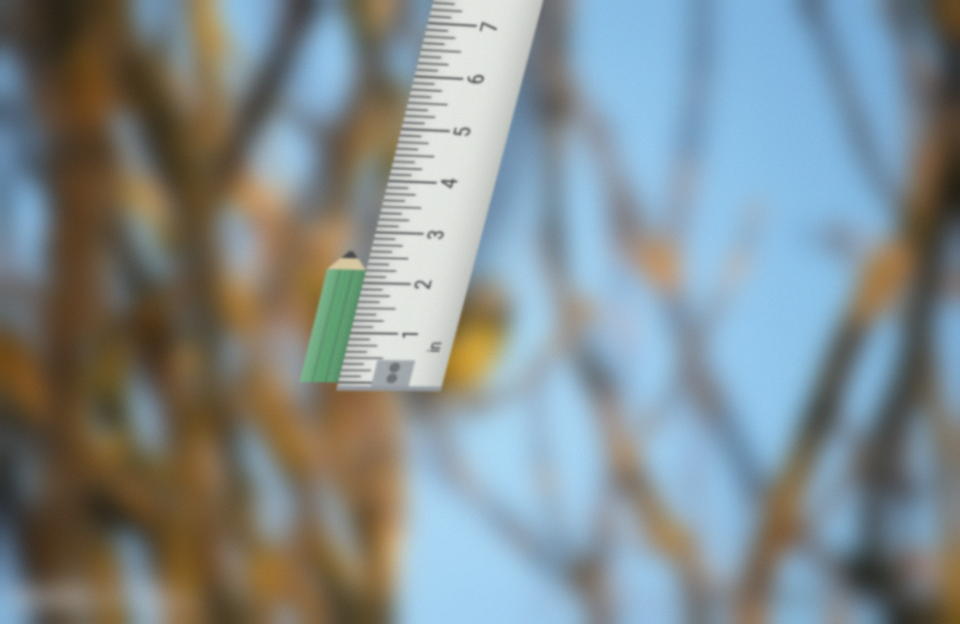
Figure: value=2.625 unit=in
